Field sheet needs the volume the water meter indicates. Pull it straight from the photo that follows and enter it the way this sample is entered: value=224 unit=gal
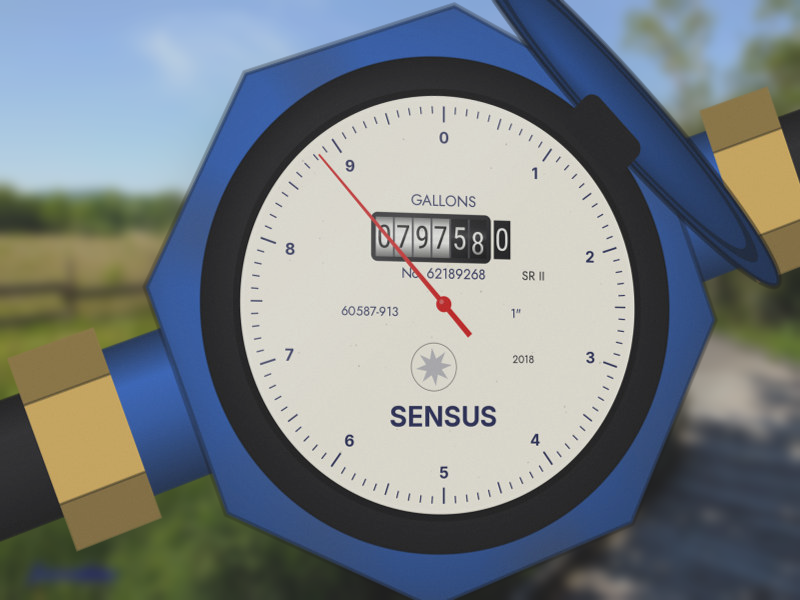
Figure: value=797578.8 unit=gal
